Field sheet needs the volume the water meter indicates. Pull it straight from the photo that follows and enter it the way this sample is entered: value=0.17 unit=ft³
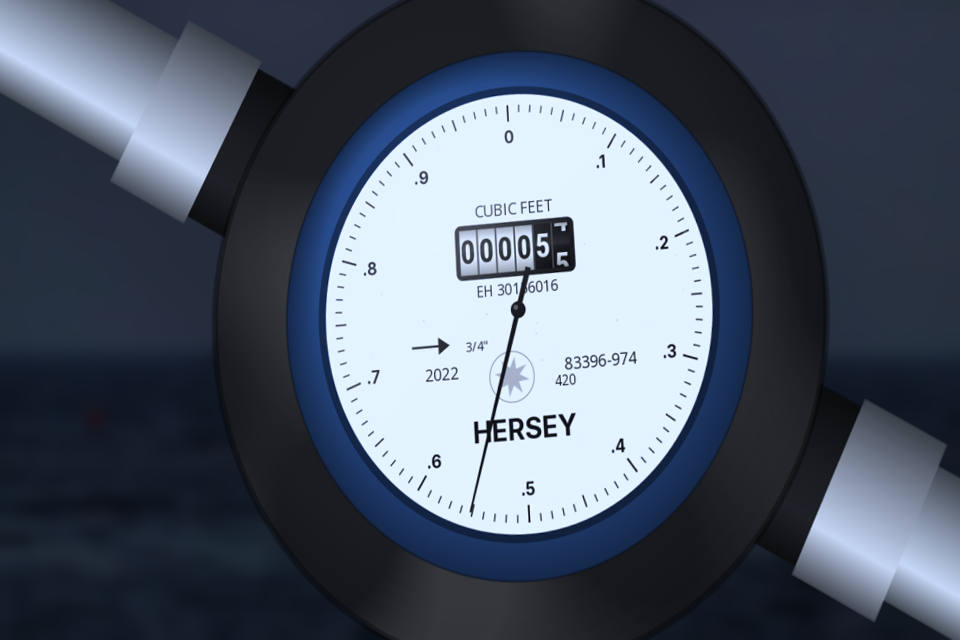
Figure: value=54.55 unit=ft³
